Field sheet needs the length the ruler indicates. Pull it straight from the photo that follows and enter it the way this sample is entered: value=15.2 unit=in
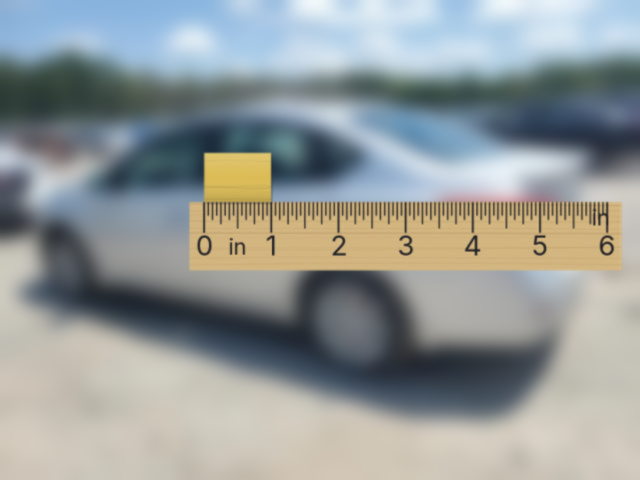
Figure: value=1 unit=in
